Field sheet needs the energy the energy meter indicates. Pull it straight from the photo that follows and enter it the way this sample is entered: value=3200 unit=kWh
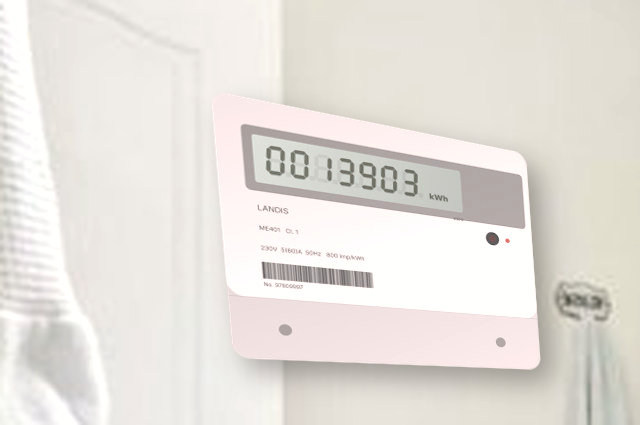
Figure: value=13903 unit=kWh
